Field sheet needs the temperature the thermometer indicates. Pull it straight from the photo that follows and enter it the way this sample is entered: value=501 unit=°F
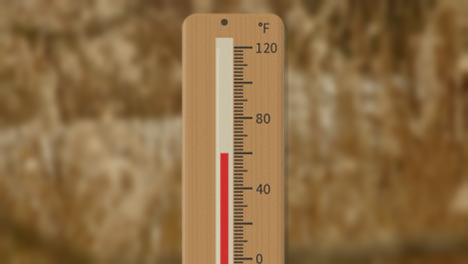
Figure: value=60 unit=°F
